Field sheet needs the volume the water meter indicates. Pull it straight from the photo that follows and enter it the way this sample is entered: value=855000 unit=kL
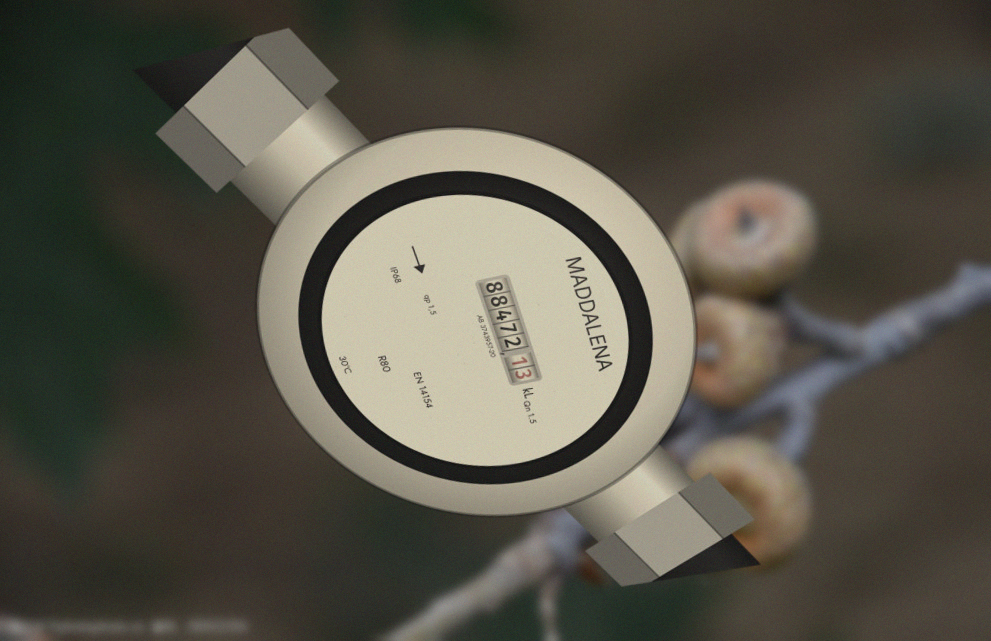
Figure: value=88472.13 unit=kL
